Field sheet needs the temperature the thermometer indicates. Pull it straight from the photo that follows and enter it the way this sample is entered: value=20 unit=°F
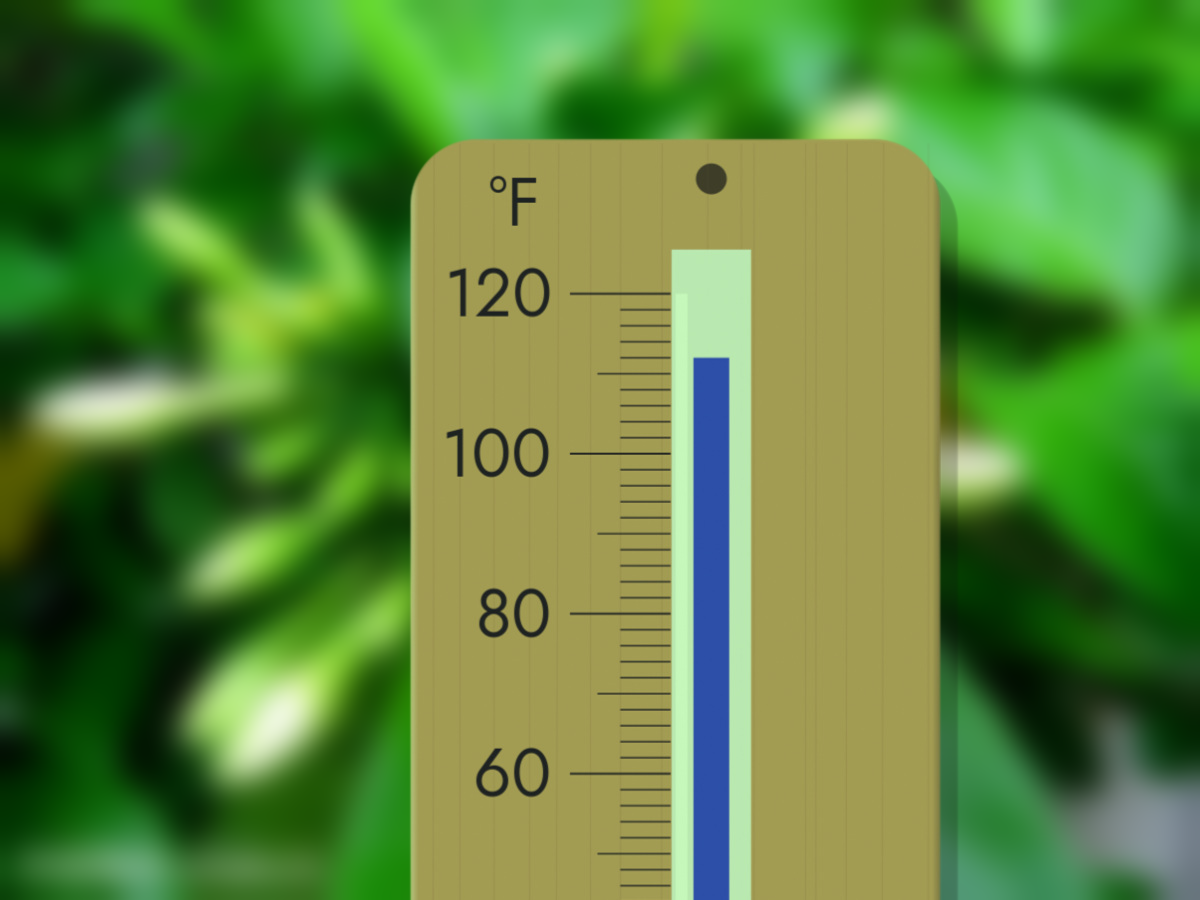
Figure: value=112 unit=°F
